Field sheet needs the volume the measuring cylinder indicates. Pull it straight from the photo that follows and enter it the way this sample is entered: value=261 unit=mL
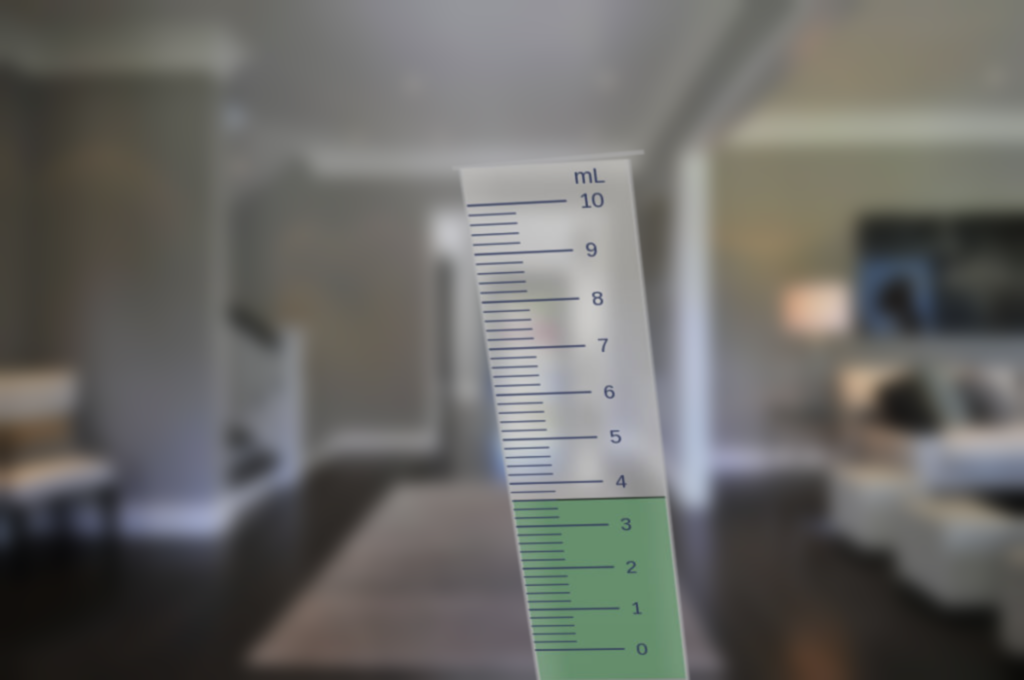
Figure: value=3.6 unit=mL
